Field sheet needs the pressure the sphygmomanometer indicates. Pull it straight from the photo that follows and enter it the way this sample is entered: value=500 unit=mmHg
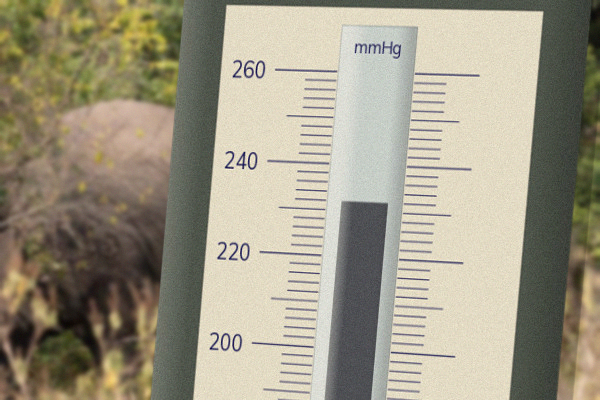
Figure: value=232 unit=mmHg
